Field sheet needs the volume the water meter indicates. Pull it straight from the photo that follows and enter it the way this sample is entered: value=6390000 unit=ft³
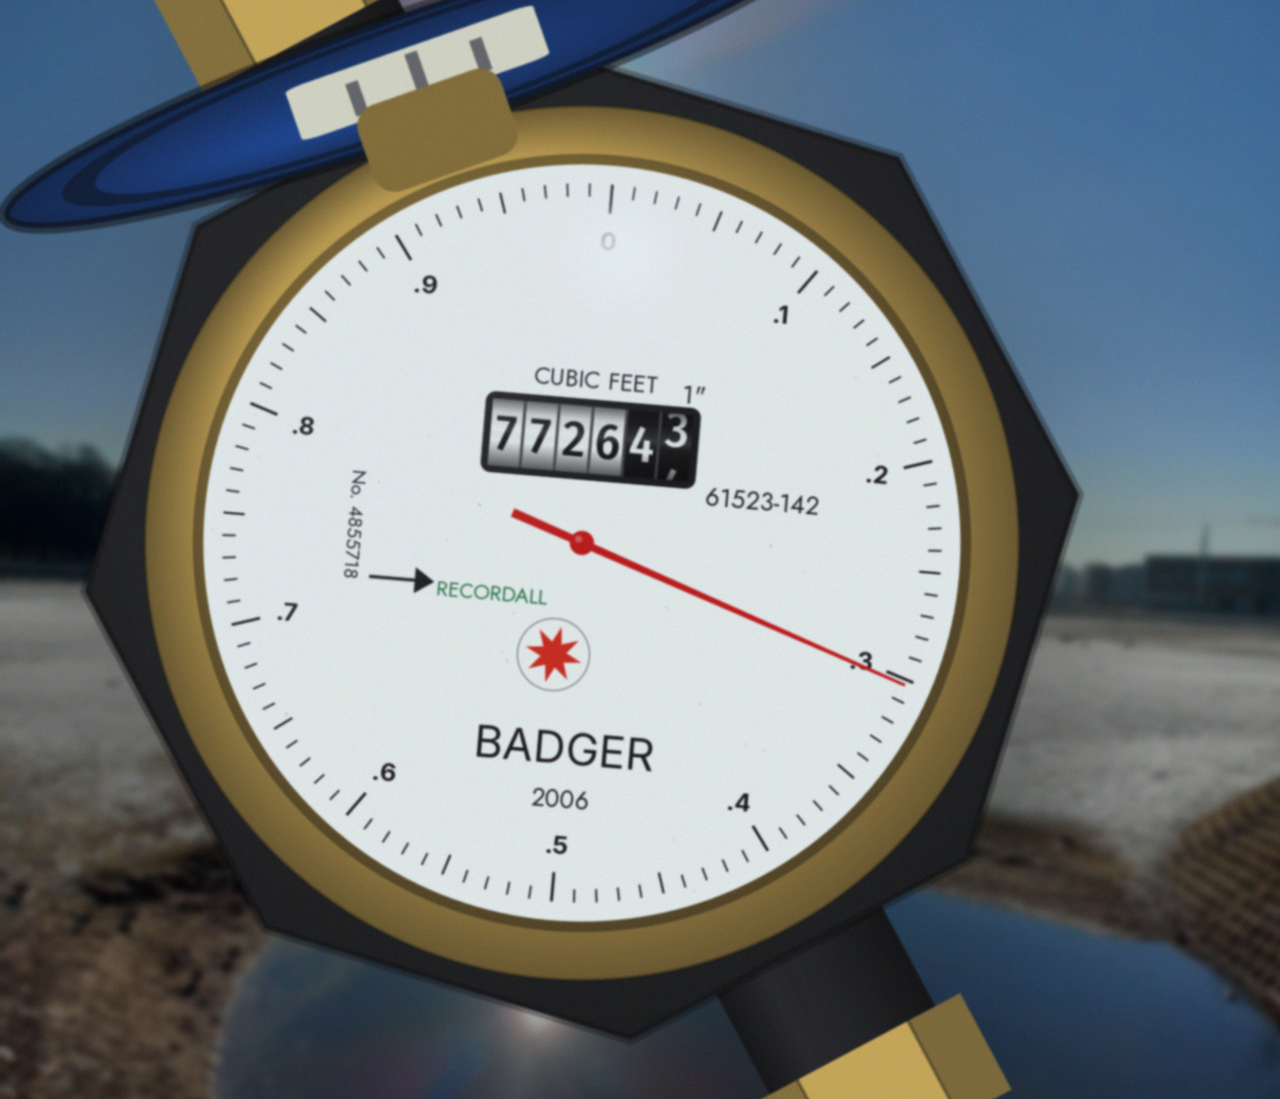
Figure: value=772643.30 unit=ft³
